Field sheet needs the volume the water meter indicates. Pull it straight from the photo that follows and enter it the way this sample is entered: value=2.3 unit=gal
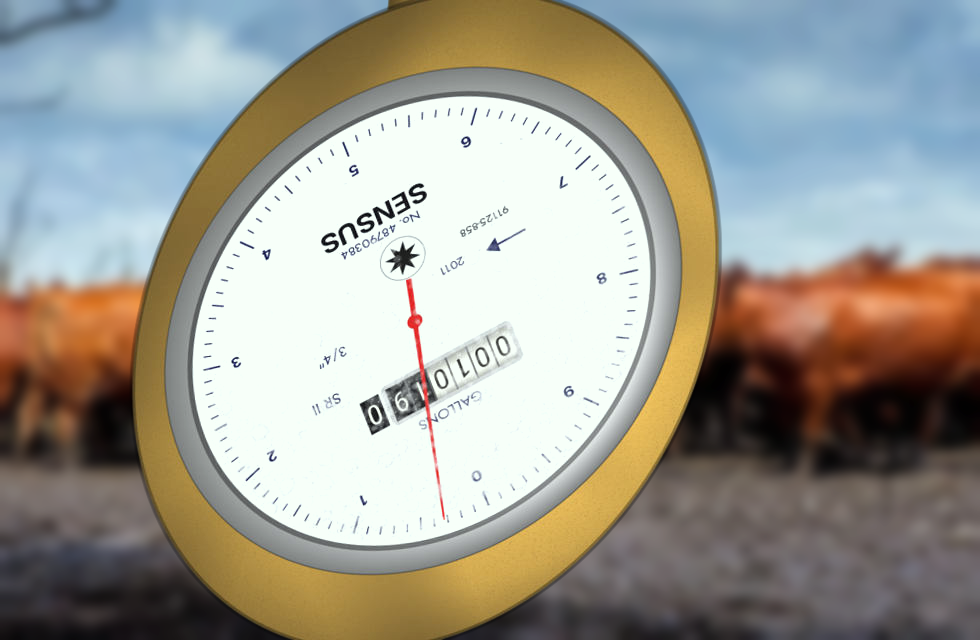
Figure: value=10190.3 unit=gal
